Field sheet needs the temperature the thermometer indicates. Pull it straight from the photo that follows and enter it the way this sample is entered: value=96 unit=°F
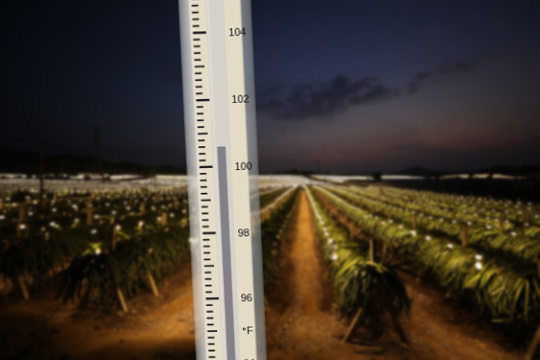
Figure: value=100.6 unit=°F
